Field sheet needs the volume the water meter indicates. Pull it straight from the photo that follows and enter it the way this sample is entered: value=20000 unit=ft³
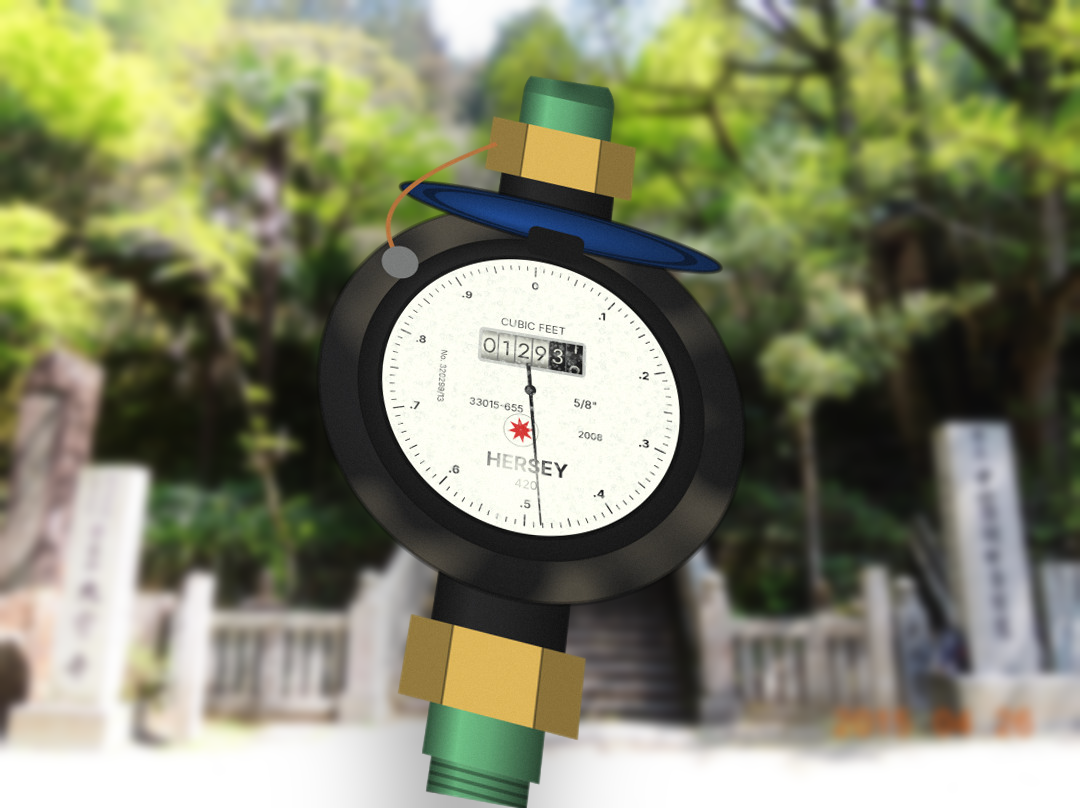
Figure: value=12931.48 unit=ft³
